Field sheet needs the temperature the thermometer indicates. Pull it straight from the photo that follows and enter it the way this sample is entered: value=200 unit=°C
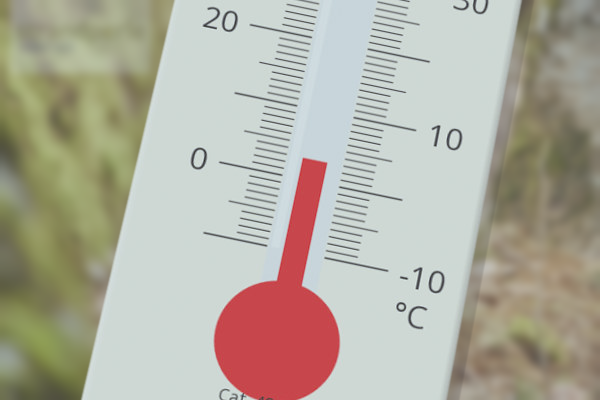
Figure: value=3 unit=°C
